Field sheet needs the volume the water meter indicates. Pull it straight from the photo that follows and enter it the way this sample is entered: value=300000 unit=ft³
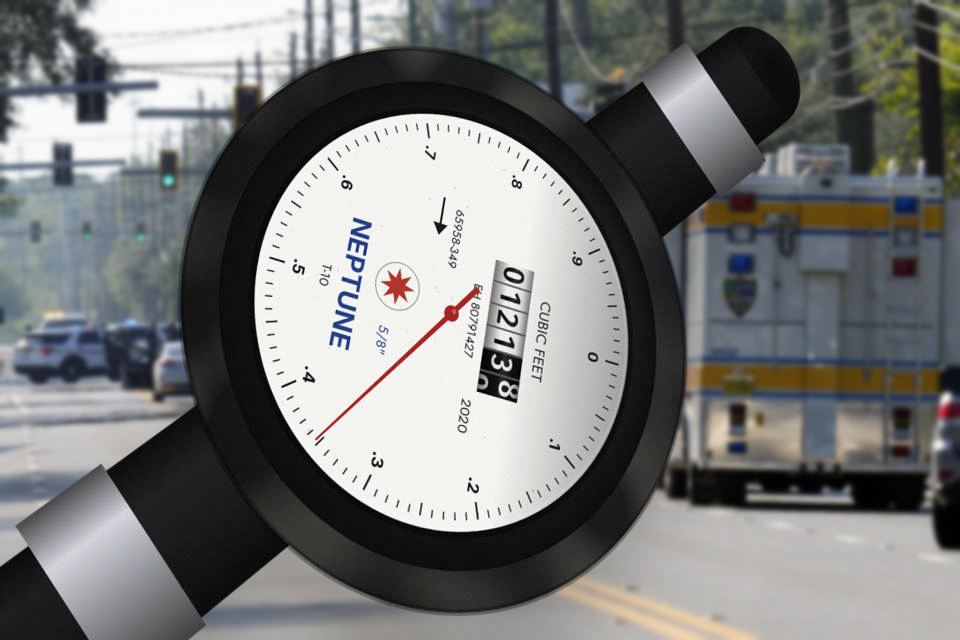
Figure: value=12138.35 unit=ft³
